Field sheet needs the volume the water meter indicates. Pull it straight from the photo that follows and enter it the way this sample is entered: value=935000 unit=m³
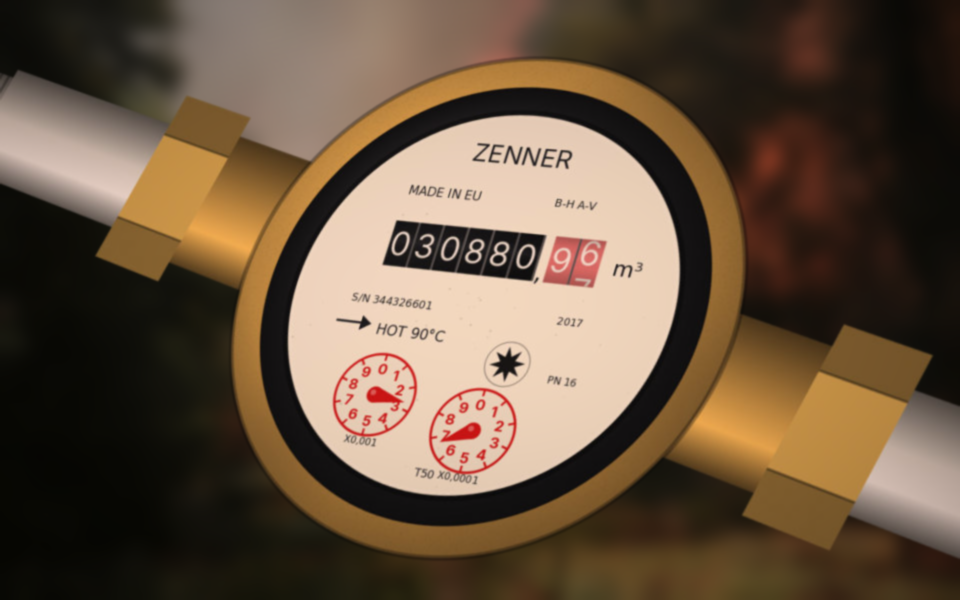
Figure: value=30880.9626 unit=m³
